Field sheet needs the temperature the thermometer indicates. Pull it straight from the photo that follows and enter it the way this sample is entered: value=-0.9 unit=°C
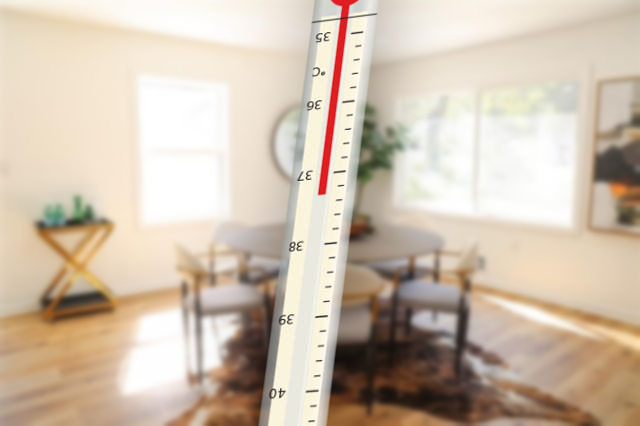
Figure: value=37.3 unit=°C
